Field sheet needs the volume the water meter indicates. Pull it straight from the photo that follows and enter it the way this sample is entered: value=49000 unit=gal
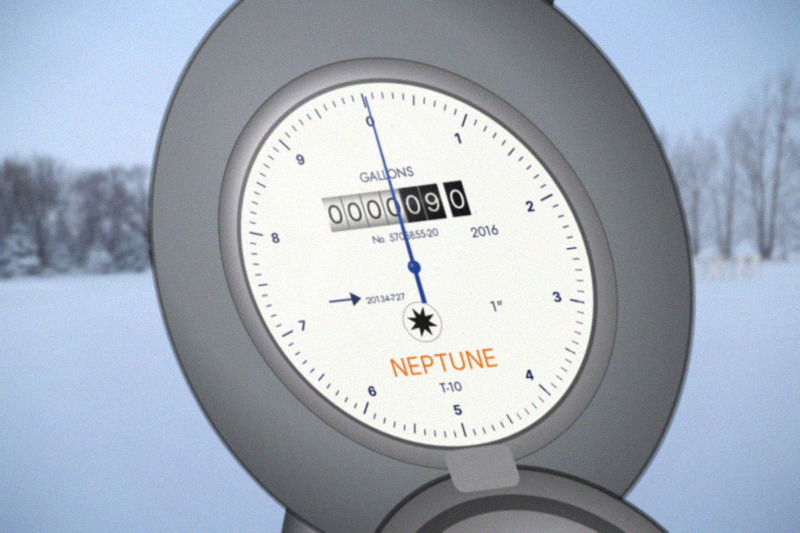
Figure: value=90.0 unit=gal
